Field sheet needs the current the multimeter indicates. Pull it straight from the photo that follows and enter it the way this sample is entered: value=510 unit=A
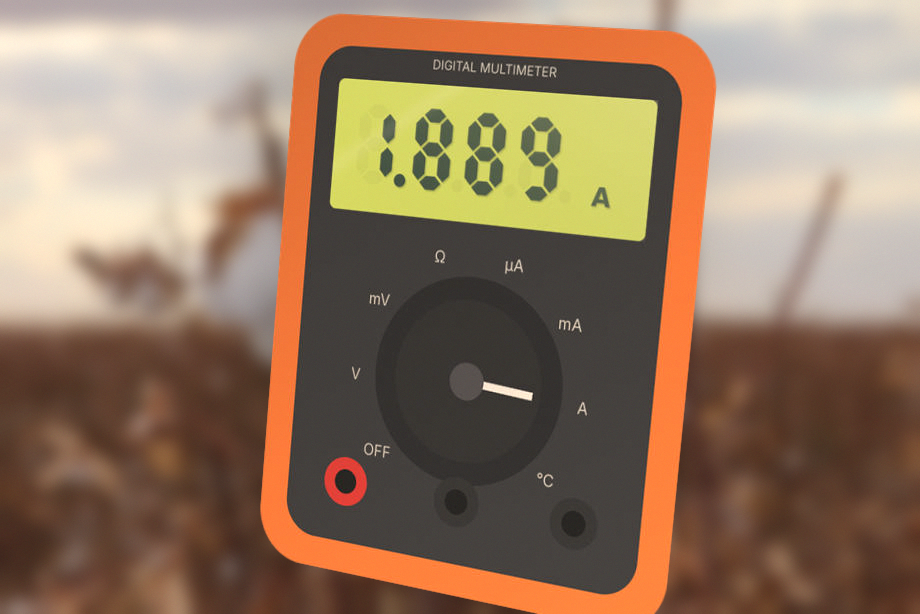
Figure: value=1.889 unit=A
